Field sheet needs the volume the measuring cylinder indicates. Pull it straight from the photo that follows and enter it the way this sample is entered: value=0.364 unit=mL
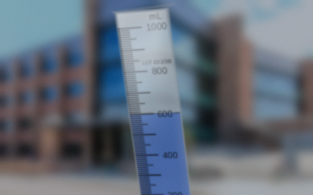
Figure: value=600 unit=mL
